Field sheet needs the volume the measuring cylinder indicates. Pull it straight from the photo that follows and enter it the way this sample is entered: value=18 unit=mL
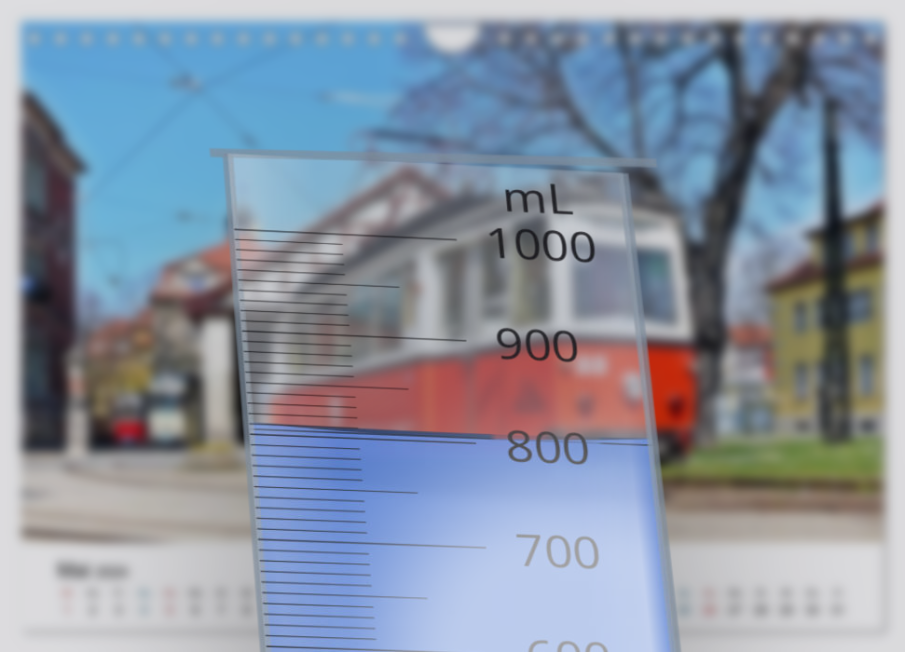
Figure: value=805 unit=mL
